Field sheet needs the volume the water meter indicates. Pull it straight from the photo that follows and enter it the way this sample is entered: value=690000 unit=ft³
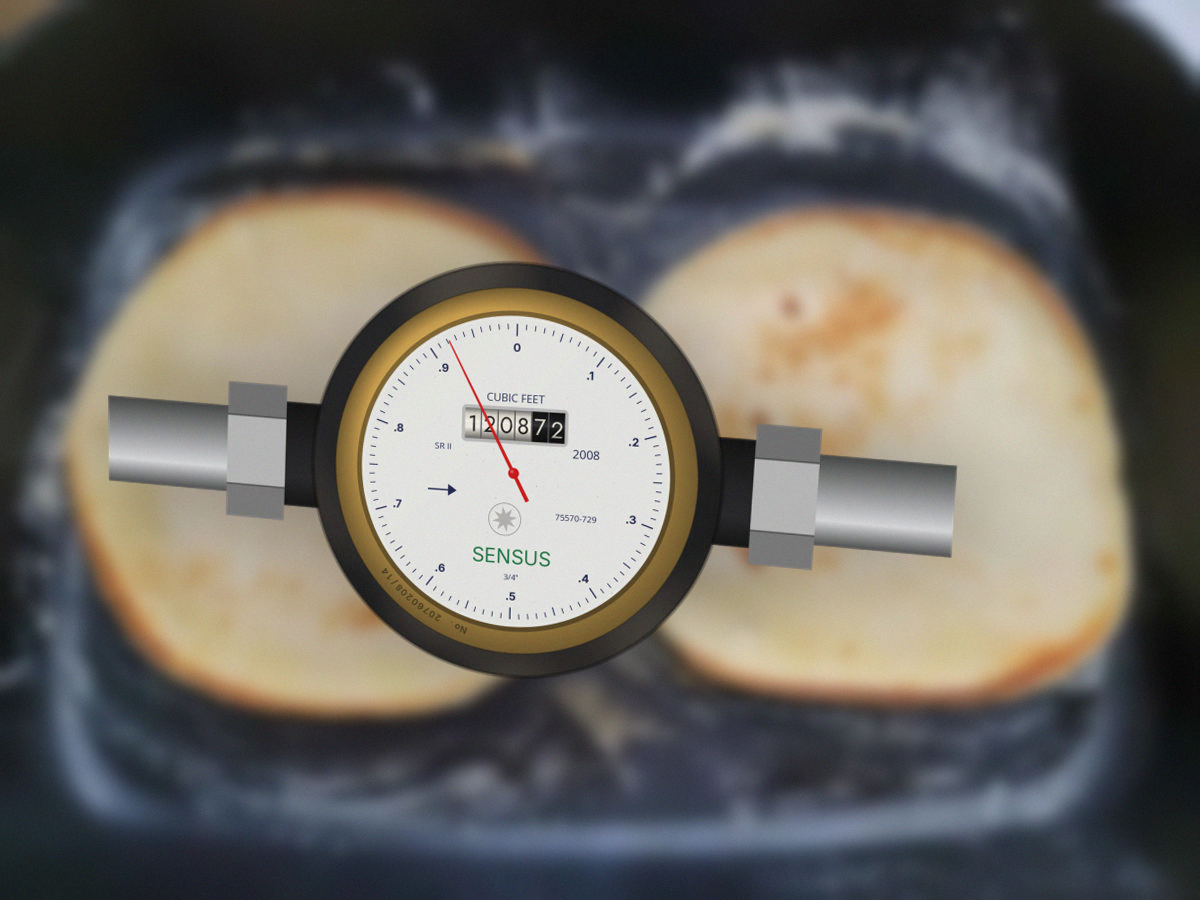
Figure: value=120871.92 unit=ft³
